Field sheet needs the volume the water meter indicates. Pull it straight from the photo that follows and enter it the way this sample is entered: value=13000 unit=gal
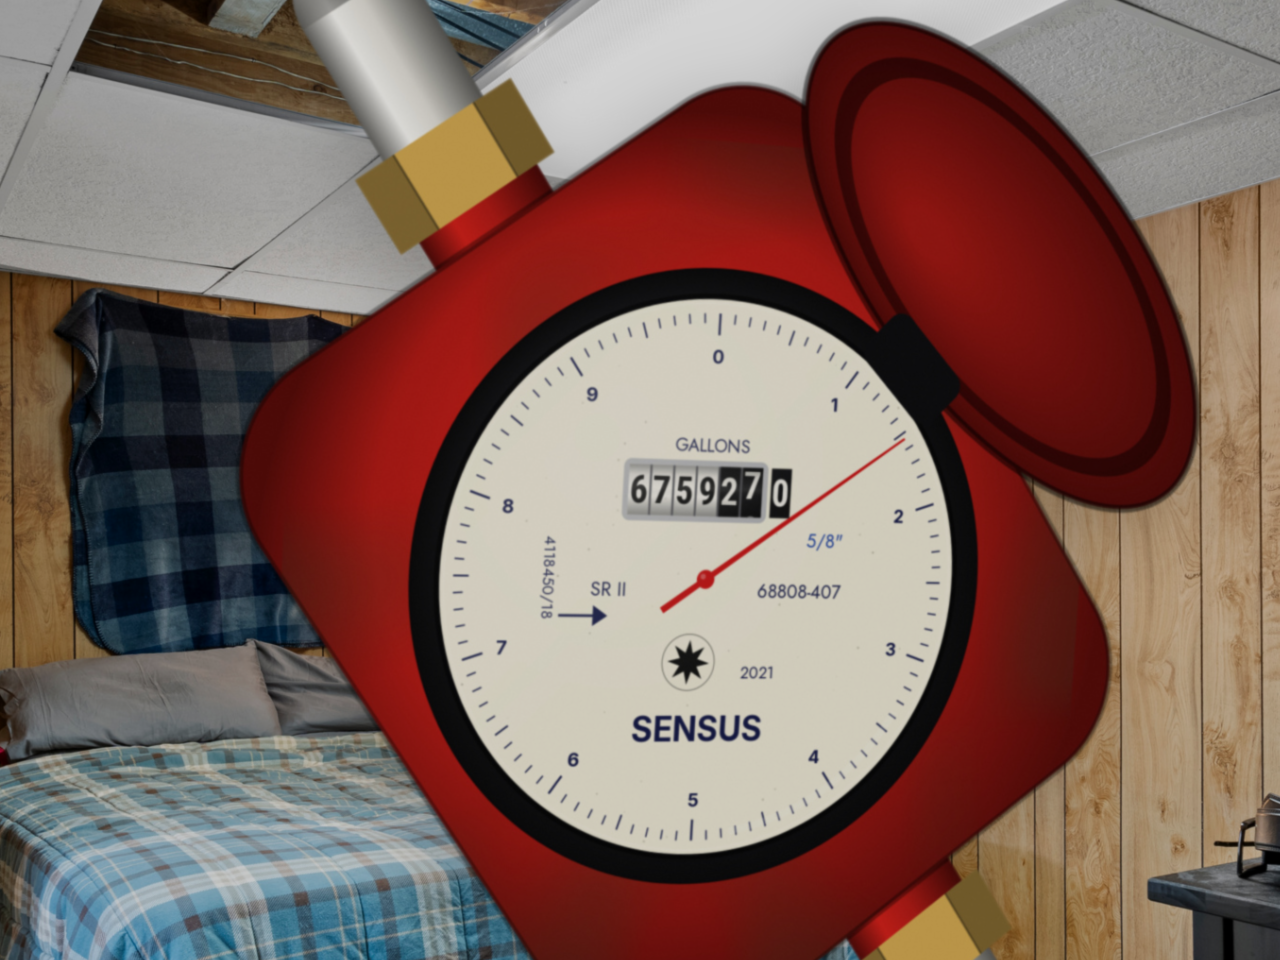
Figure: value=6759271.5 unit=gal
